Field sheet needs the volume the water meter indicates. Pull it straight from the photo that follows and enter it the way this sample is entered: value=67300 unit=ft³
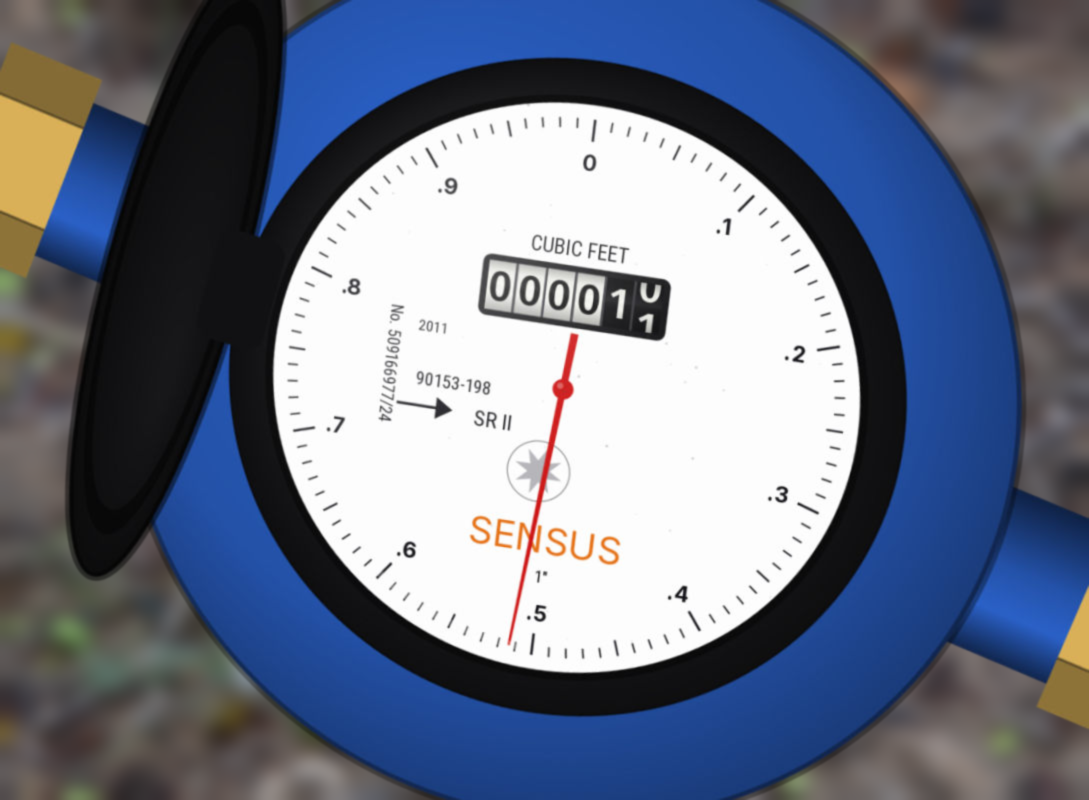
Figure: value=10.51 unit=ft³
